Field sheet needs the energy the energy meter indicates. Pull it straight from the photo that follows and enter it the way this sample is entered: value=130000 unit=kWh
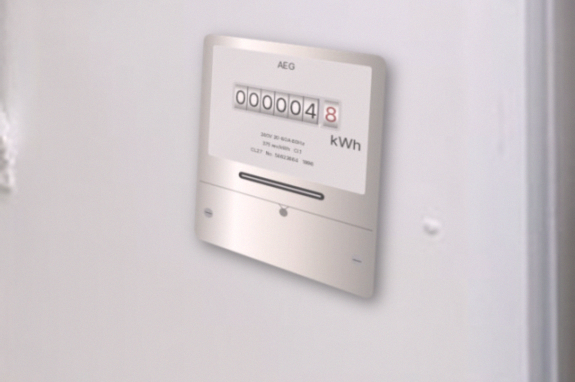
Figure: value=4.8 unit=kWh
